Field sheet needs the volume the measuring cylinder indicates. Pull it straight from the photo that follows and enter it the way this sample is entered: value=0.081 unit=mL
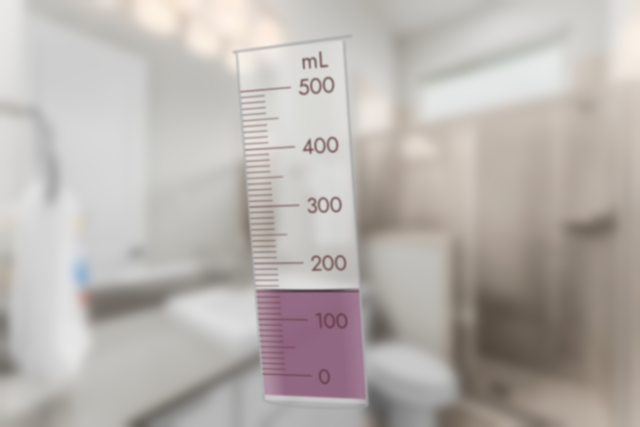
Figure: value=150 unit=mL
